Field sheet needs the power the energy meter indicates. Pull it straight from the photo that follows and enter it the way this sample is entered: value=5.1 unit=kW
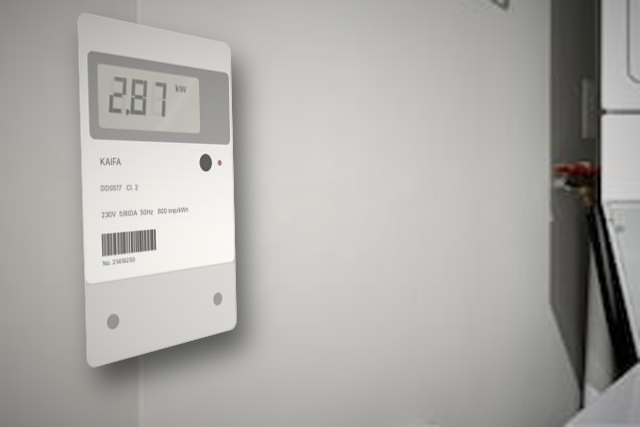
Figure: value=2.87 unit=kW
